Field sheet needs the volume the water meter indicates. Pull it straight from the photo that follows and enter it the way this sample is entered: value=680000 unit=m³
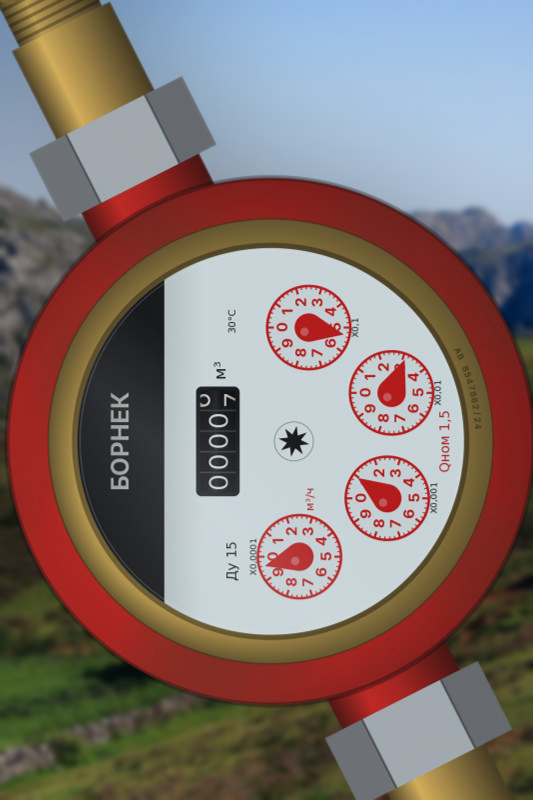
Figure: value=6.5309 unit=m³
